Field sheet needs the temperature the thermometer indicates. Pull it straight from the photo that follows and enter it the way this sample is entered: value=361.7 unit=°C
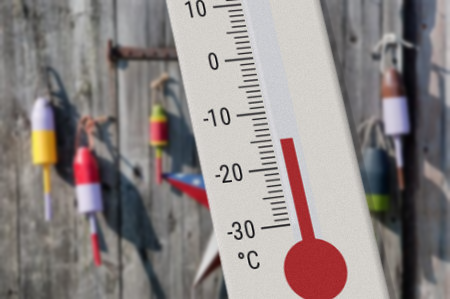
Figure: value=-15 unit=°C
